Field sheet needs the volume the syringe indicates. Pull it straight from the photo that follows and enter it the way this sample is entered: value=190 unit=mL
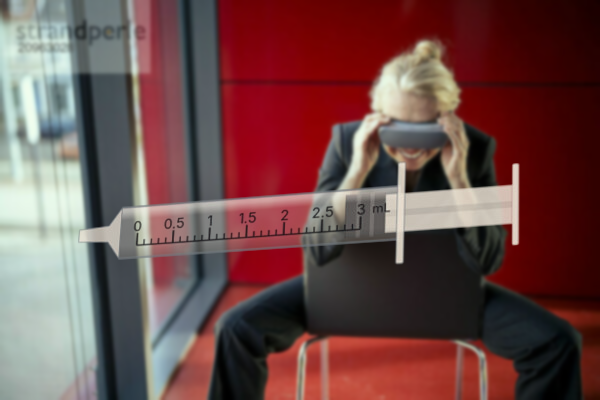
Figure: value=2.8 unit=mL
